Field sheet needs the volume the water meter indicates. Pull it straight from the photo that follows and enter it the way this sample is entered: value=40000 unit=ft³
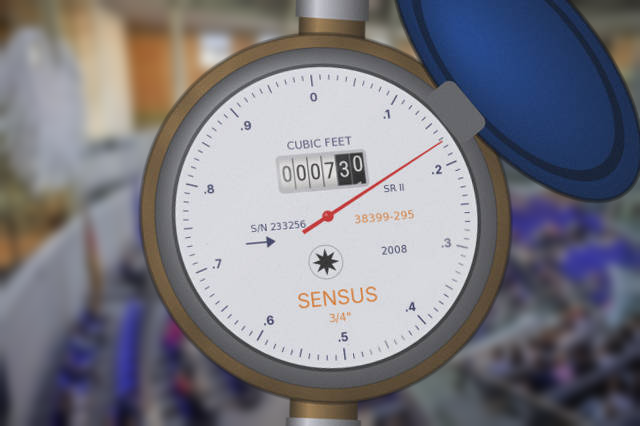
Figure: value=730.17 unit=ft³
